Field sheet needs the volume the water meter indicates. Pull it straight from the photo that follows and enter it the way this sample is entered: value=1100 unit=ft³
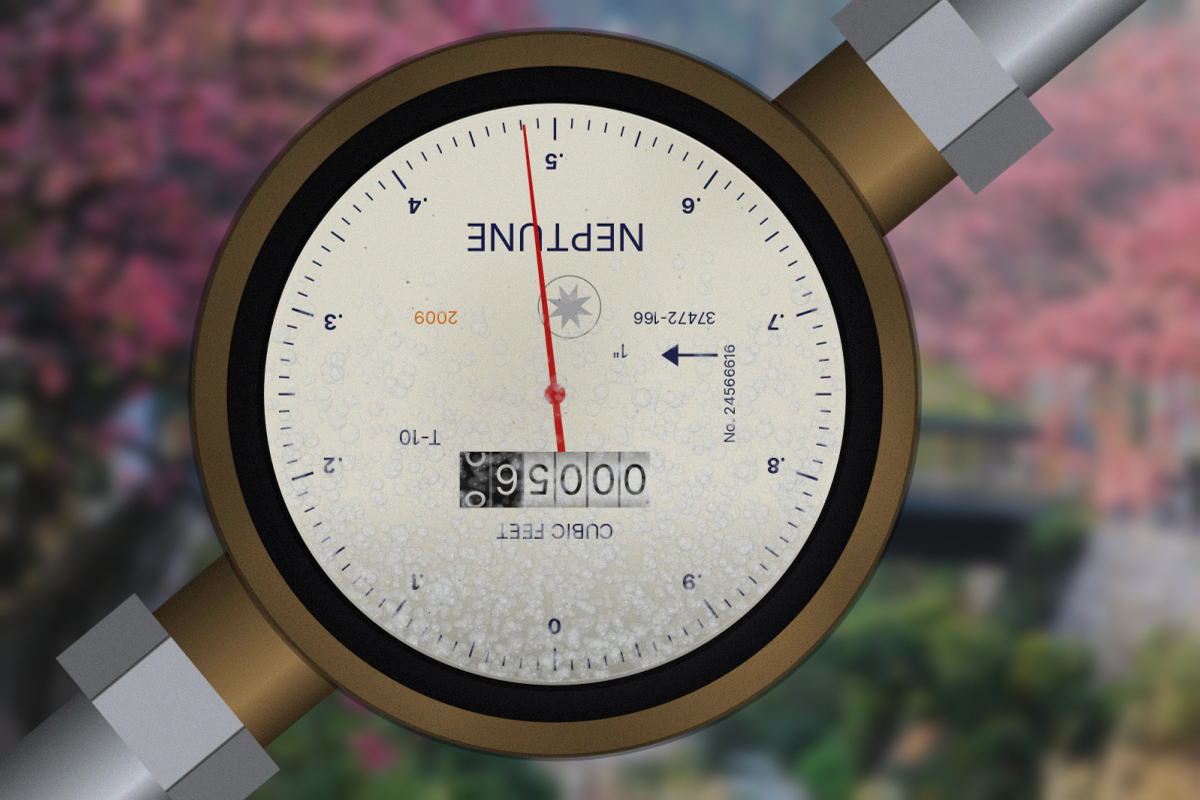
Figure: value=568.48 unit=ft³
